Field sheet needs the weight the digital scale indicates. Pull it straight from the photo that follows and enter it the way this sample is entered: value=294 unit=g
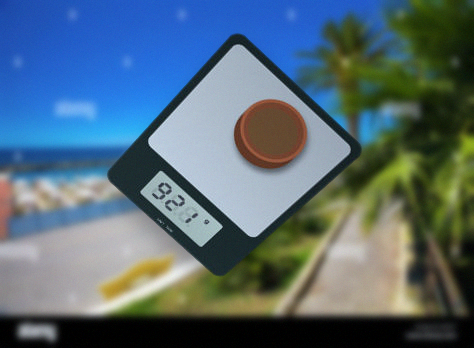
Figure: value=921 unit=g
